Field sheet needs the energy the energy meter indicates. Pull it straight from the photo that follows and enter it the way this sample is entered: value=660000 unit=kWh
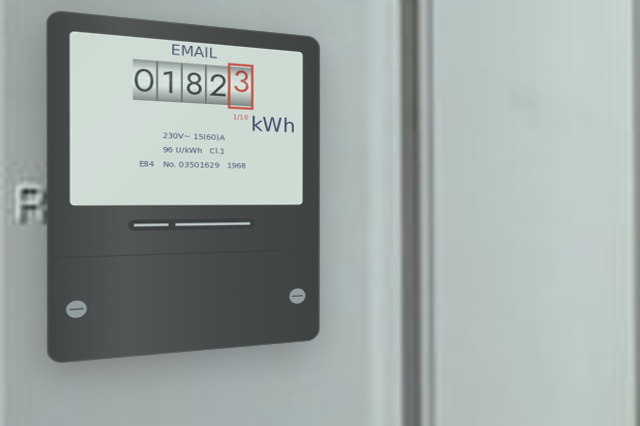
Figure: value=182.3 unit=kWh
